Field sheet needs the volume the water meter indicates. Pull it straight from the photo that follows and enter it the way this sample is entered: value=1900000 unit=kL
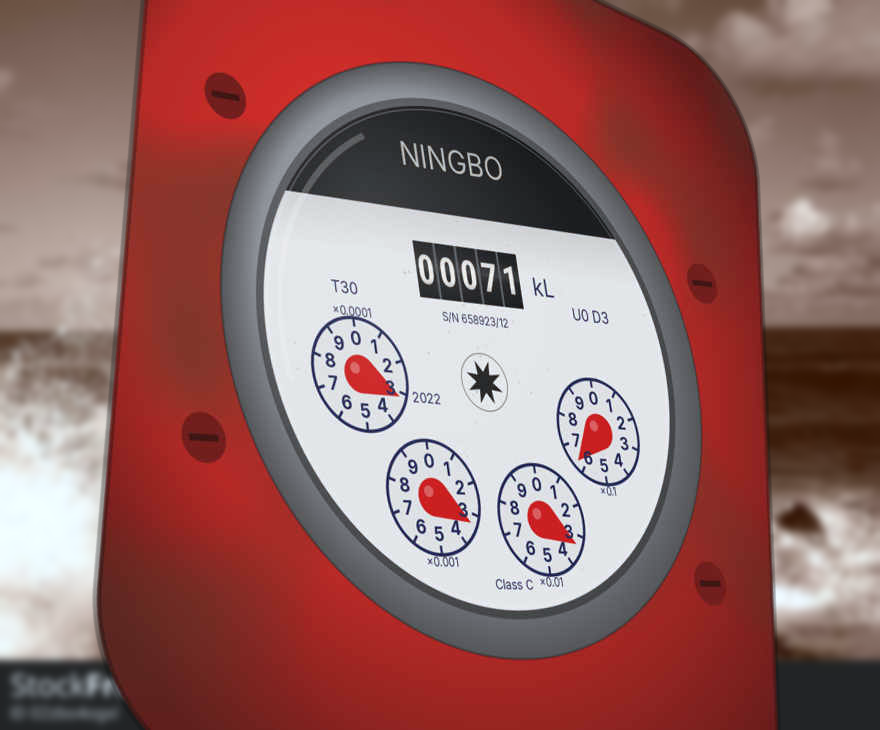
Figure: value=71.6333 unit=kL
